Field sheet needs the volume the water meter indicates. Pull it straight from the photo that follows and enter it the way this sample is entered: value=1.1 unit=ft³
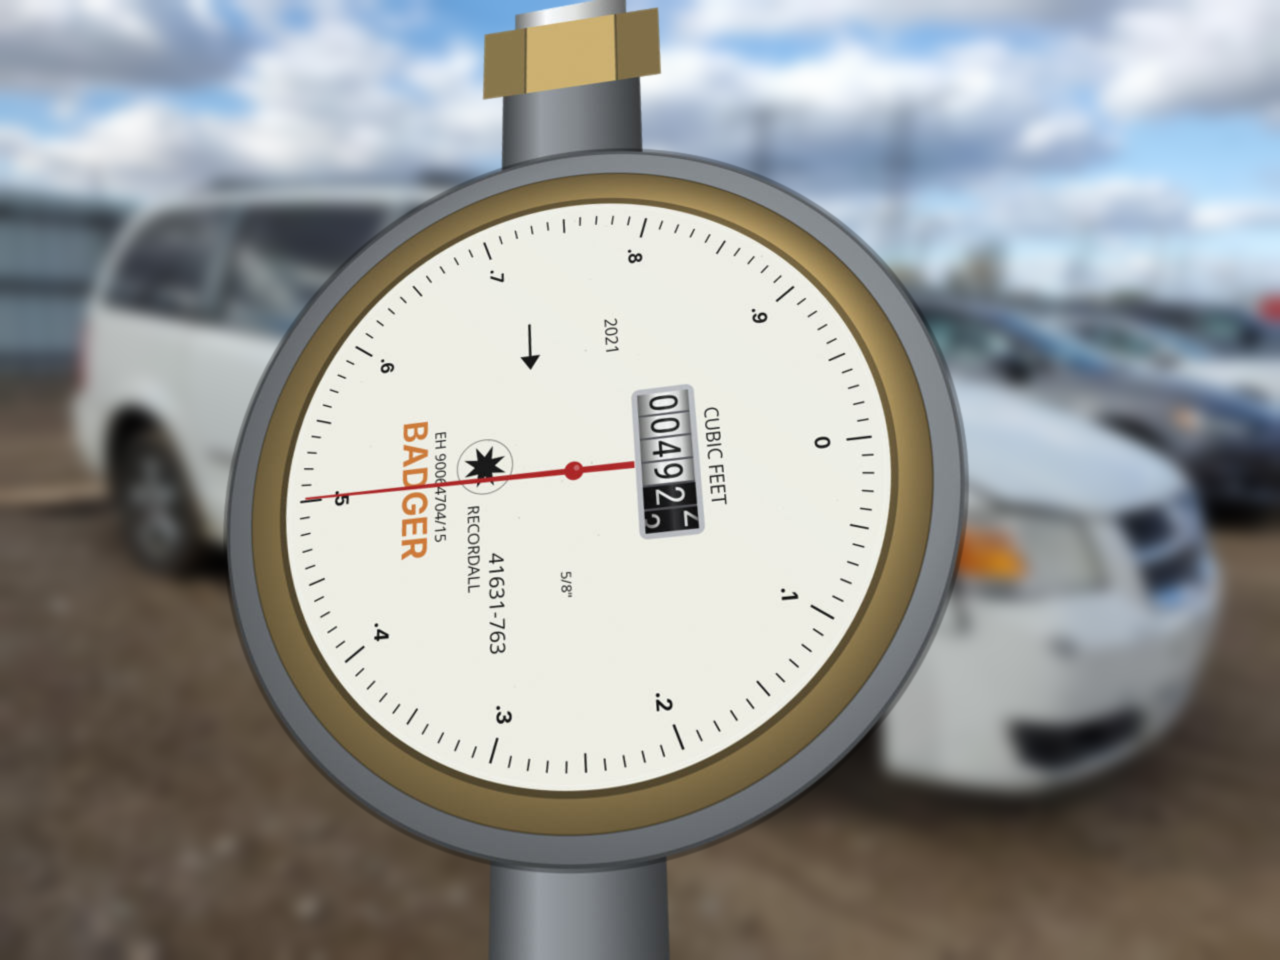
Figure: value=4922.50 unit=ft³
